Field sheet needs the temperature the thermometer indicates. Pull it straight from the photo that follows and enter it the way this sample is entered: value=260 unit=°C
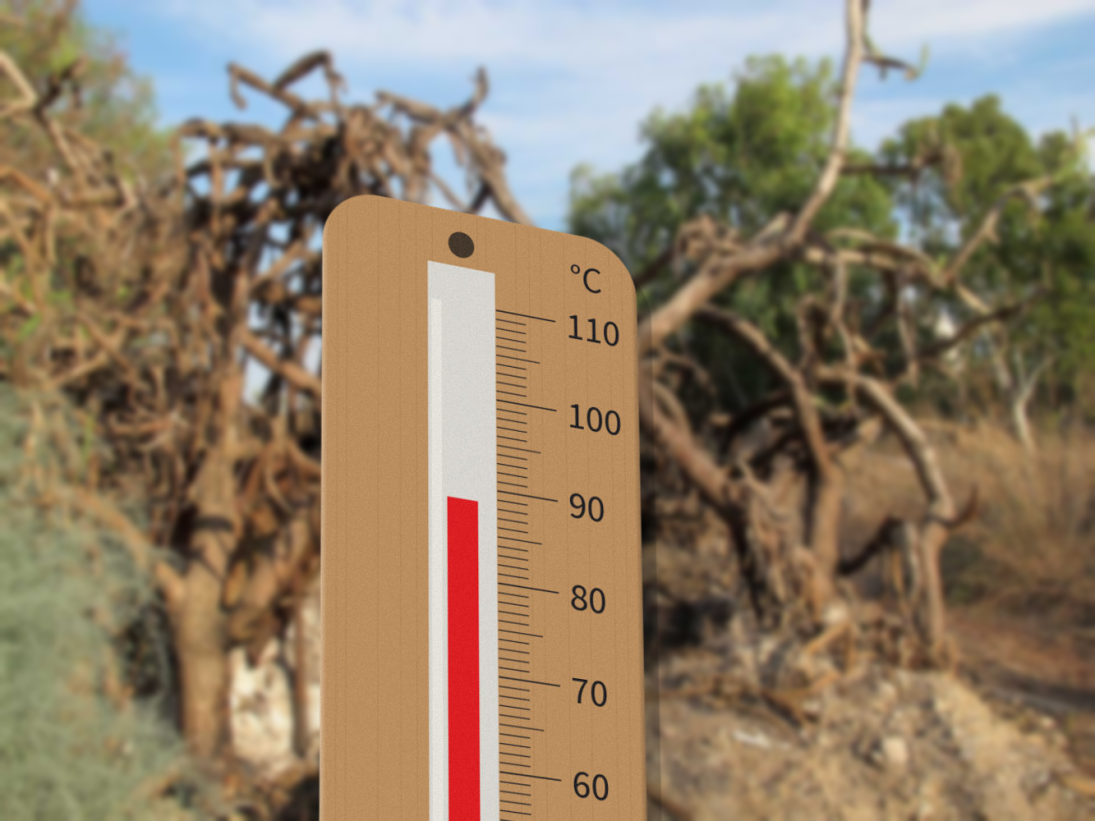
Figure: value=88.5 unit=°C
